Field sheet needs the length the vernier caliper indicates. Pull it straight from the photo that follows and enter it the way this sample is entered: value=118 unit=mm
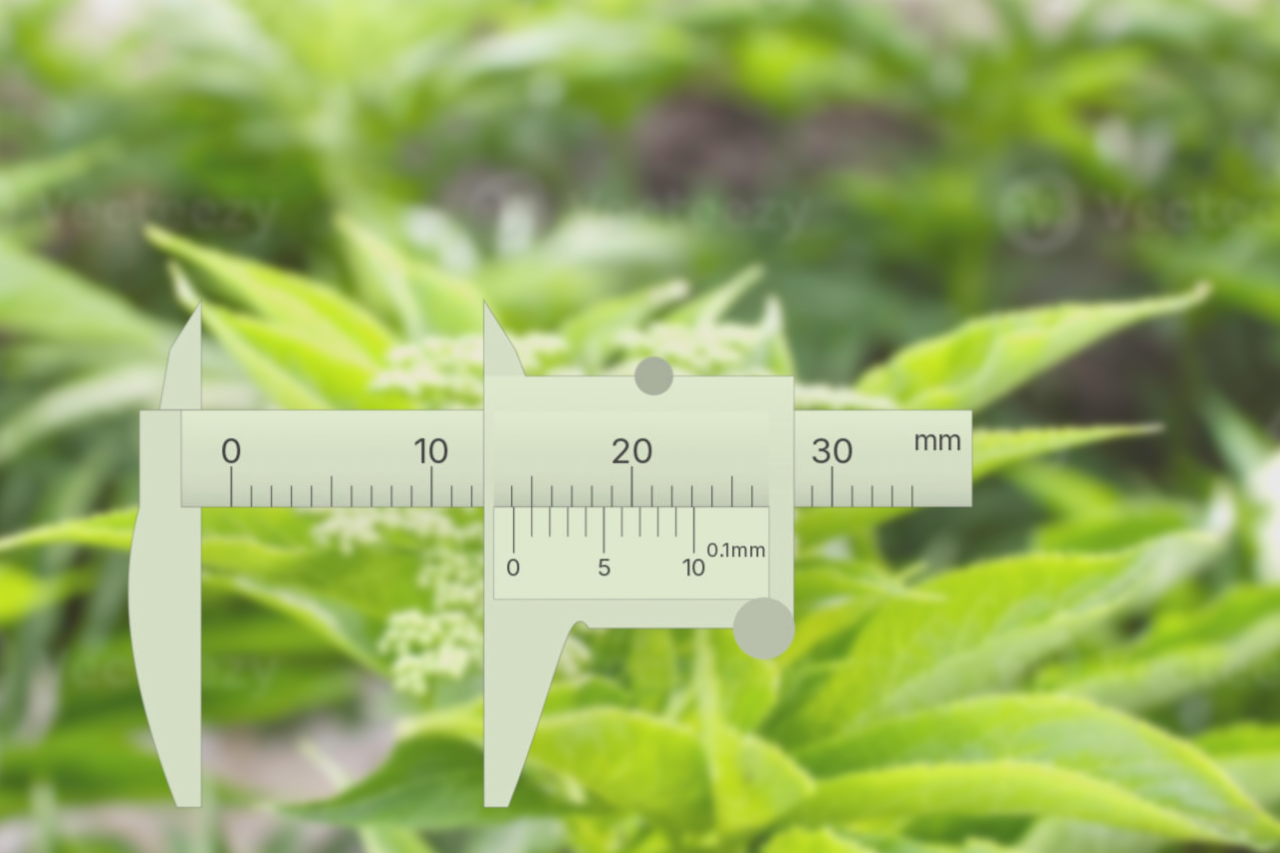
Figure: value=14.1 unit=mm
